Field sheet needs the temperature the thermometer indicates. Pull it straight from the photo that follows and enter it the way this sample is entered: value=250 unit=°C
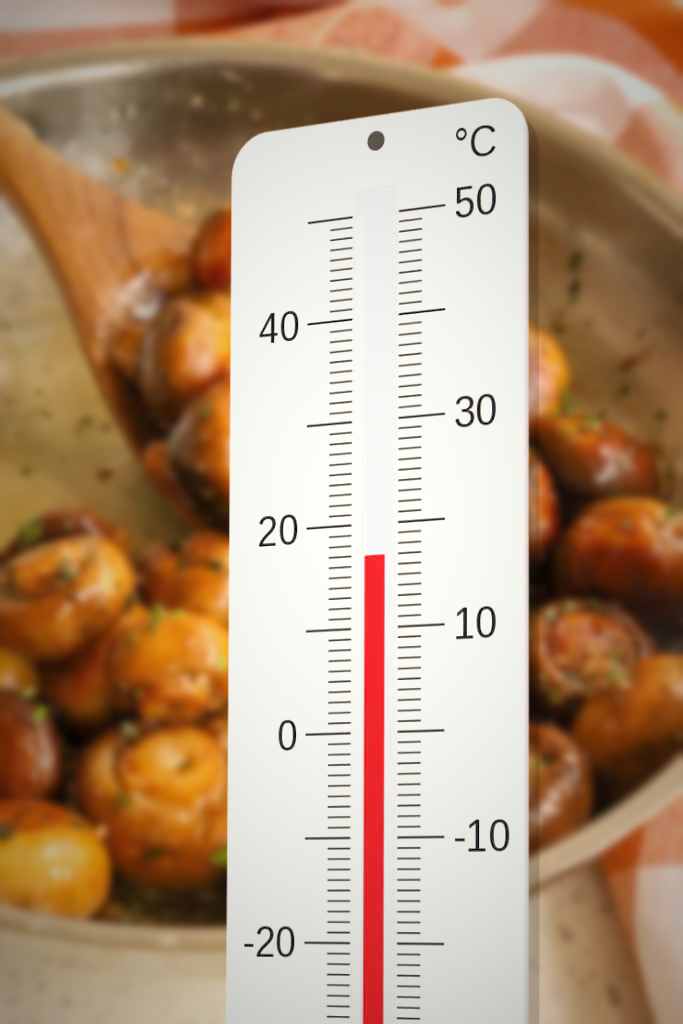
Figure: value=17 unit=°C
